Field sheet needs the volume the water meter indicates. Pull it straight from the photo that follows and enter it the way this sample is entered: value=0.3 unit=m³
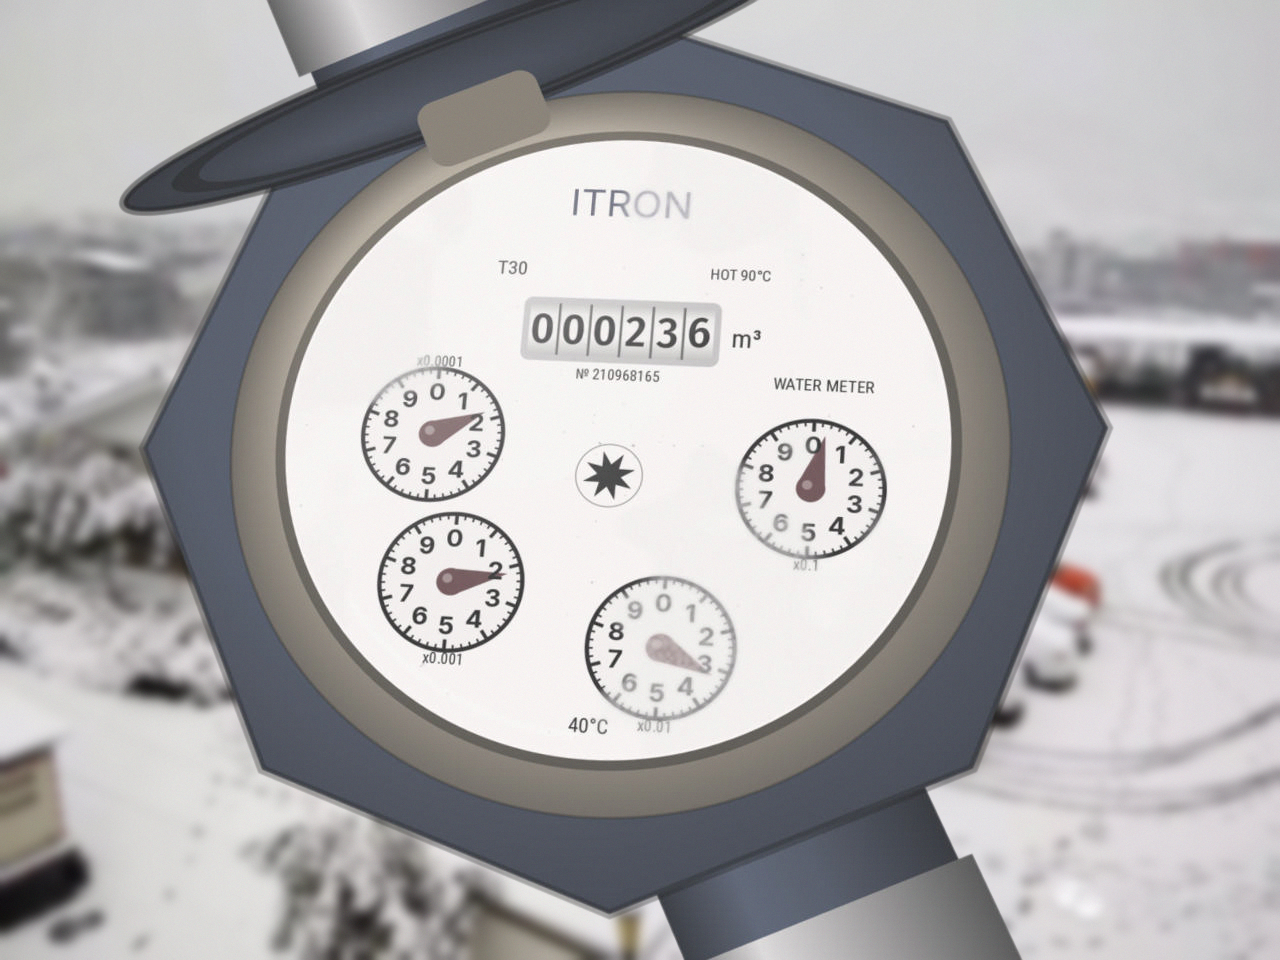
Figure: value=236.0321 unit=m³
